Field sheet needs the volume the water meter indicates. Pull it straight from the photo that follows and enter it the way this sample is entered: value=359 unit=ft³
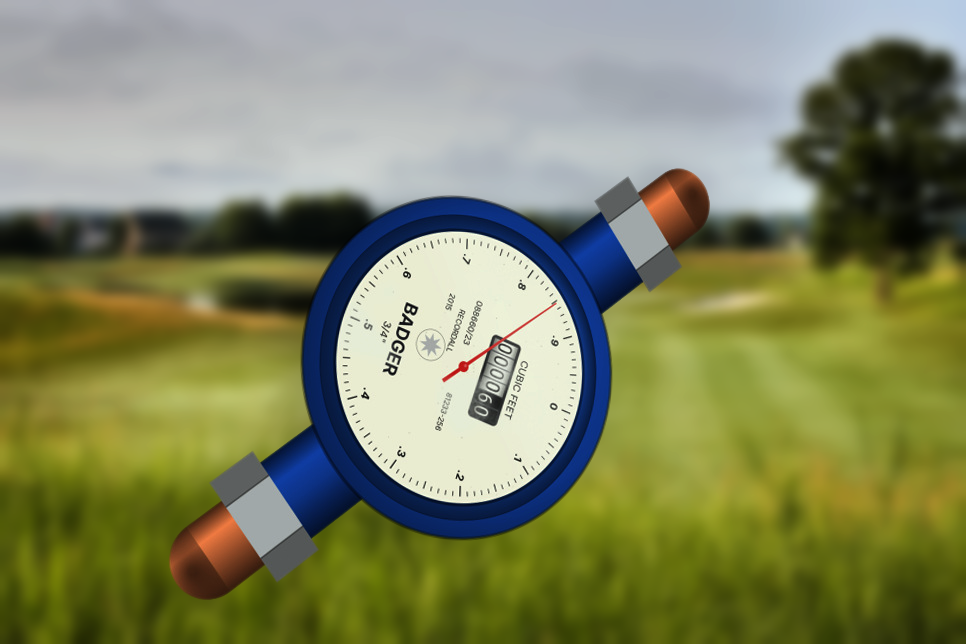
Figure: value=59.85 unit=ft³
